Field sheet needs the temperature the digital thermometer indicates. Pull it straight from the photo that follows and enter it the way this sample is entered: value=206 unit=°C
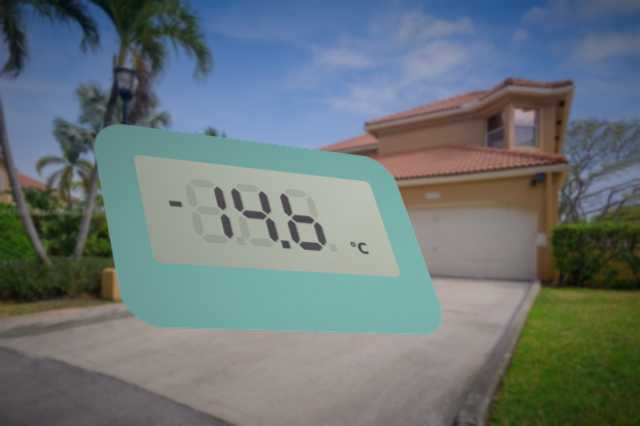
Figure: value=-14.6 unit=°C
